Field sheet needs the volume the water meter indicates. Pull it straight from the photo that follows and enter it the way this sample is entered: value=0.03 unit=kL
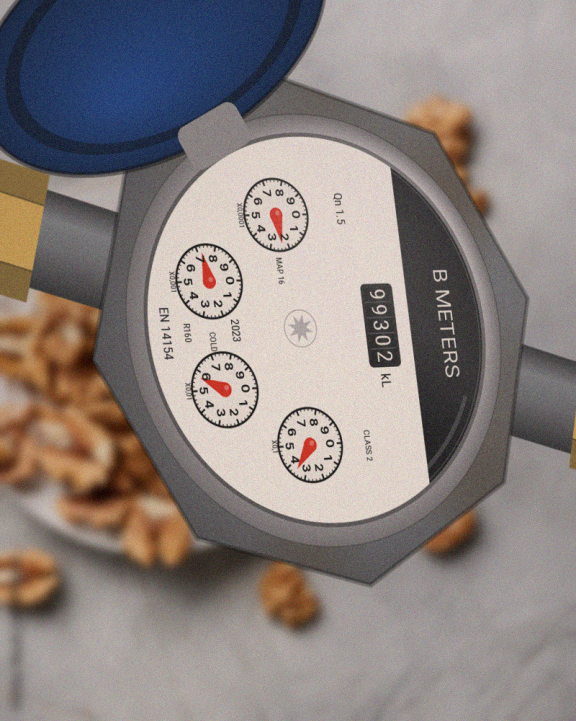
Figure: value=99302.3572 unit=kL
